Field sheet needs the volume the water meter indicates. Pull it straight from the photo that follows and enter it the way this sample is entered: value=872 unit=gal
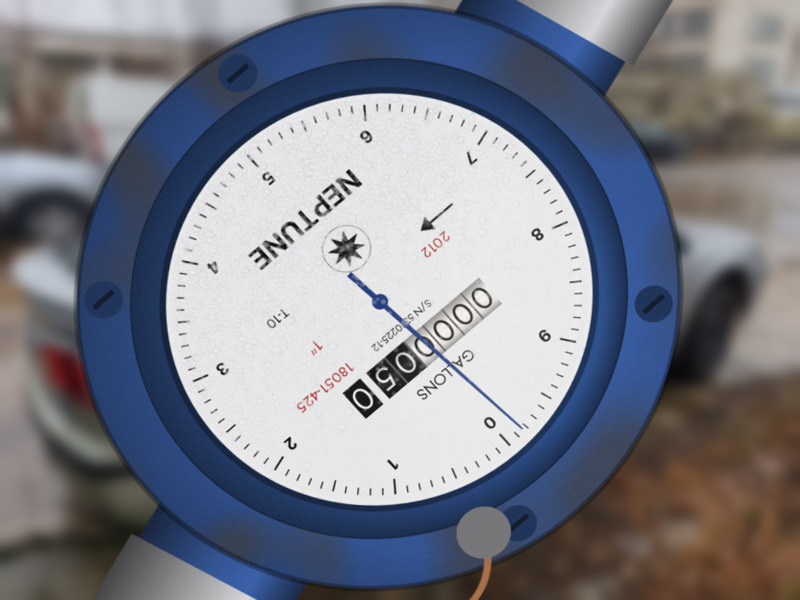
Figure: value=49.8 unit=gal
